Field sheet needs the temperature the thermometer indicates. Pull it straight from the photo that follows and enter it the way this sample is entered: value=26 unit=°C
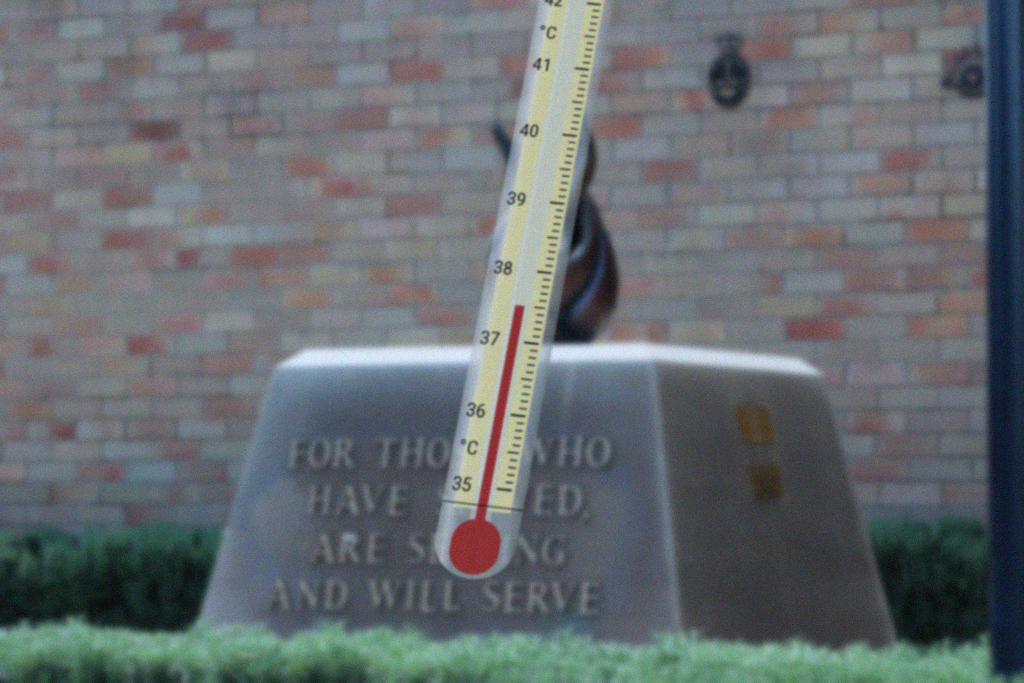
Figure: value=37.5 unit=°C
